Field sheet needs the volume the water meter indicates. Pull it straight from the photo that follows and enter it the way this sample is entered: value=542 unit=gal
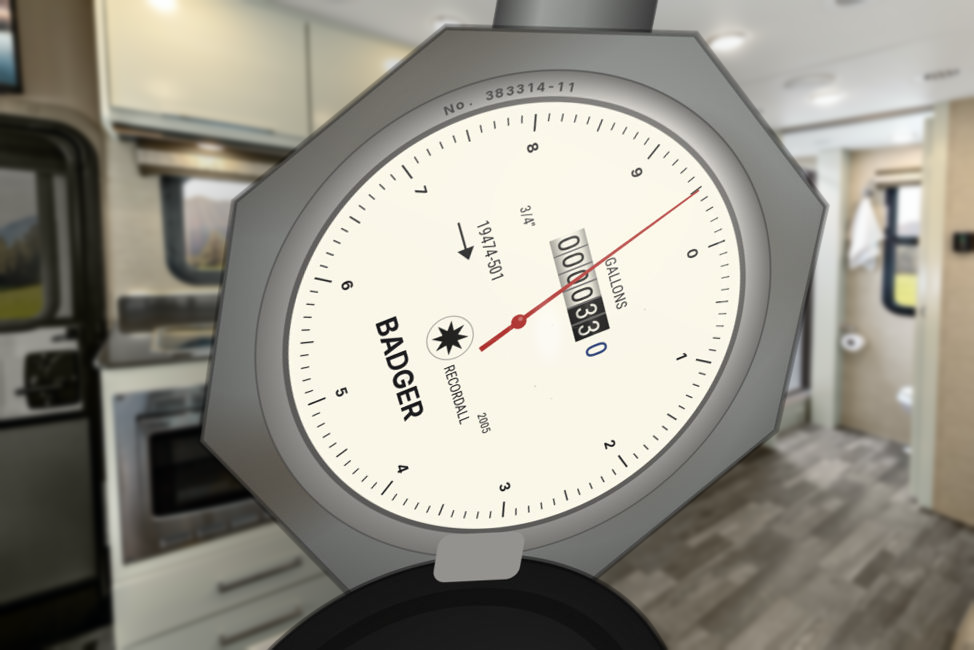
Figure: value=329.5 unit=gal
